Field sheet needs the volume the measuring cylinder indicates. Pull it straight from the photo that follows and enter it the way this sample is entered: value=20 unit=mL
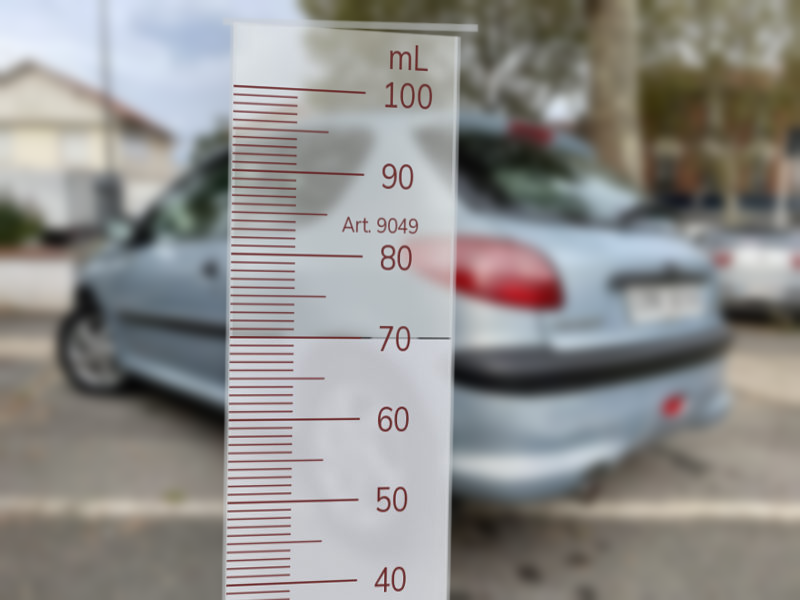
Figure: value=70 unit=mL
